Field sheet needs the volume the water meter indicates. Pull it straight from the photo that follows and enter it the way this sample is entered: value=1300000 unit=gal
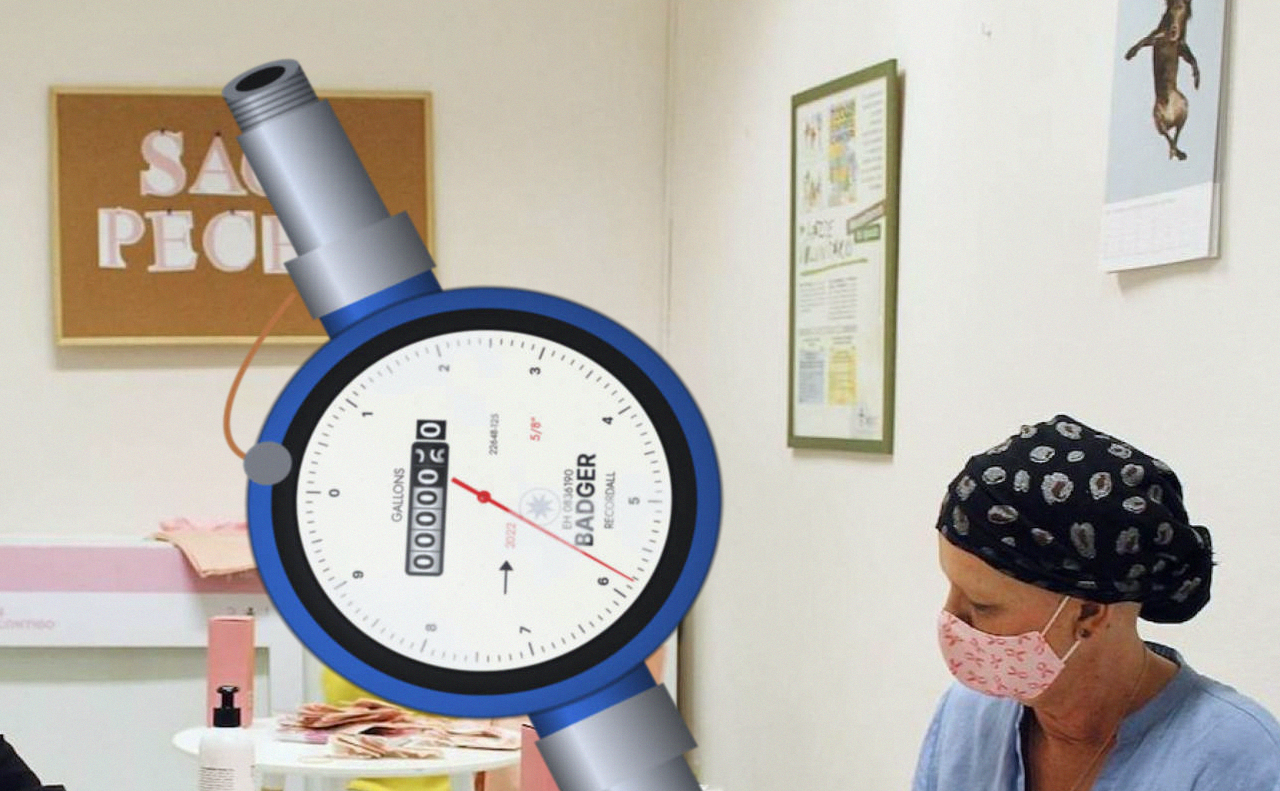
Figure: value=55.8 unit=gal
